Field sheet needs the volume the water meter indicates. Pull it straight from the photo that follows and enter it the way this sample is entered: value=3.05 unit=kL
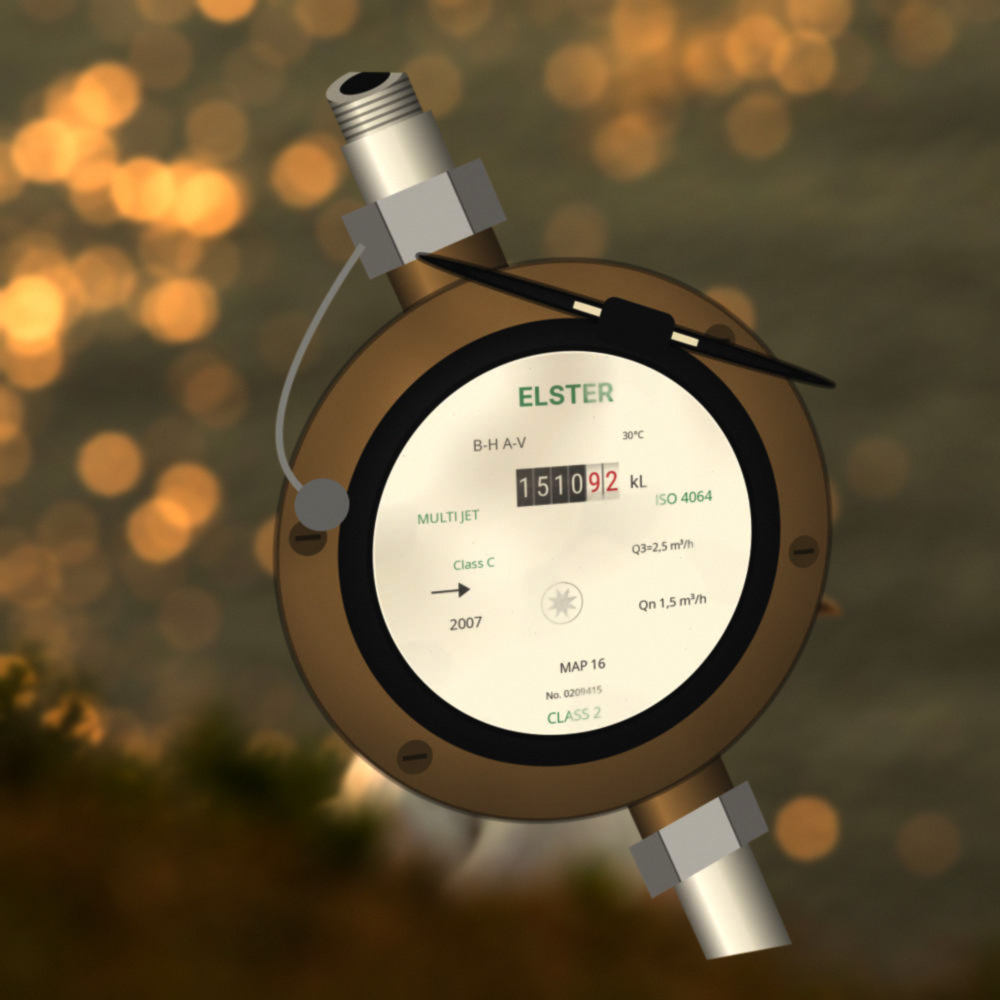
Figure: value=1510.92 unit=kL
